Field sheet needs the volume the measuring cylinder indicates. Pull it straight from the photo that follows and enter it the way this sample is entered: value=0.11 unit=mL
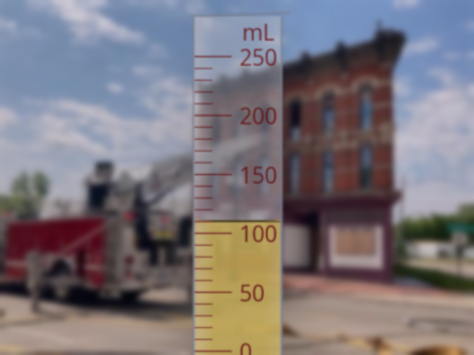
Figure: value=110 unit=mL
